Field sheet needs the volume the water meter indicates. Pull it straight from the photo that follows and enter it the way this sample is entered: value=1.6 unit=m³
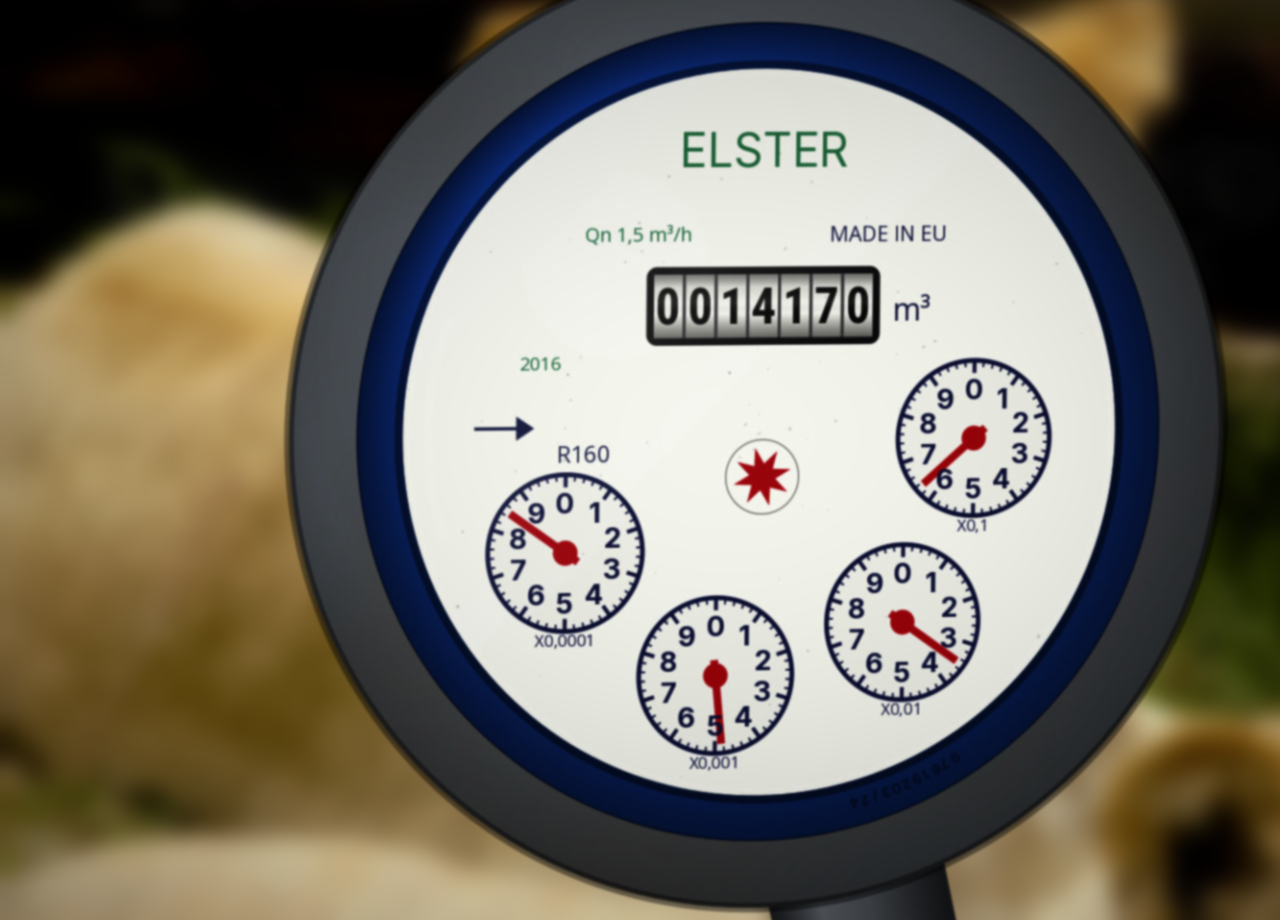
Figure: value=14170.6348 unit=m³
